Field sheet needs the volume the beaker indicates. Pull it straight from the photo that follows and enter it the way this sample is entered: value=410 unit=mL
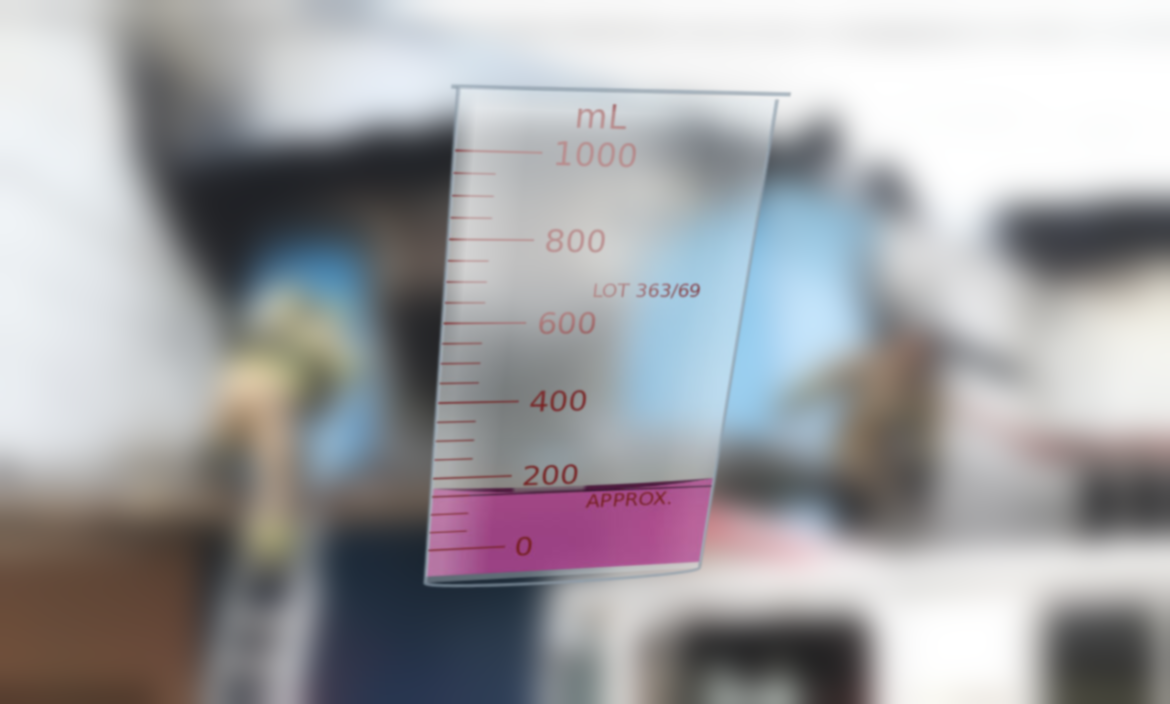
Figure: value=150 unit=mL
